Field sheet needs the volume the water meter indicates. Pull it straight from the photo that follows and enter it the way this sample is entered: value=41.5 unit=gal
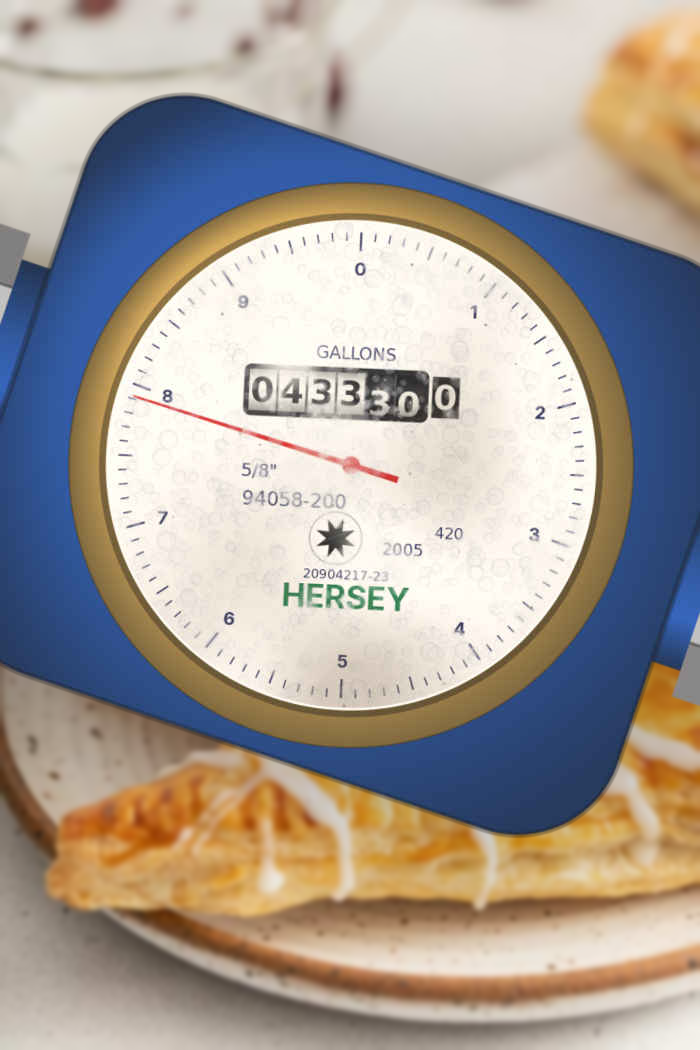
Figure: value=433297.9 unit=gal
